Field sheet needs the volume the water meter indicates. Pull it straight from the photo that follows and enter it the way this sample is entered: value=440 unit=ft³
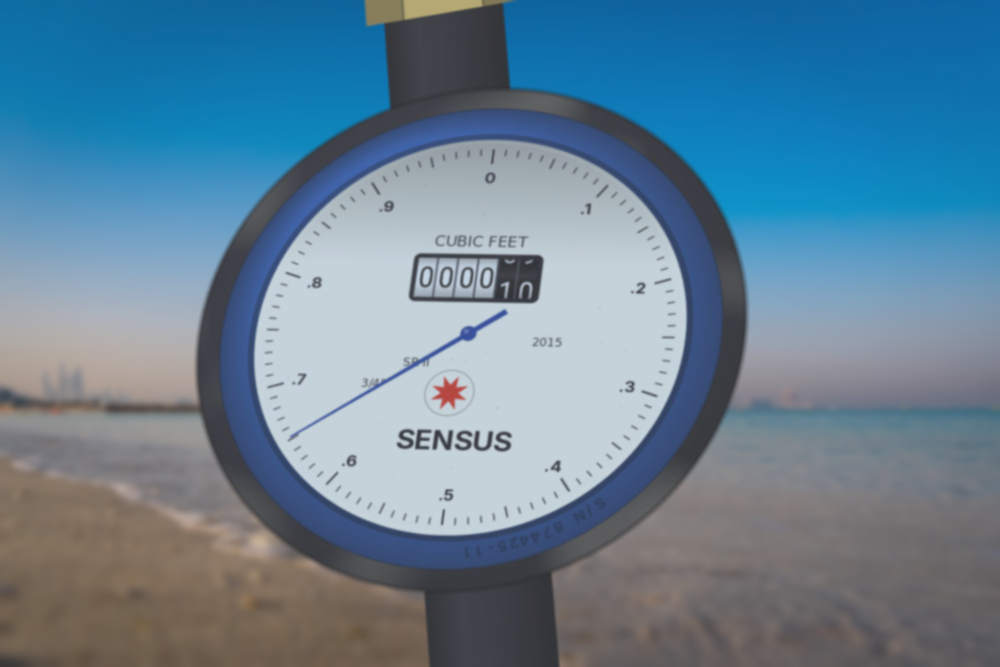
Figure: value=9.65 unit=ft³
